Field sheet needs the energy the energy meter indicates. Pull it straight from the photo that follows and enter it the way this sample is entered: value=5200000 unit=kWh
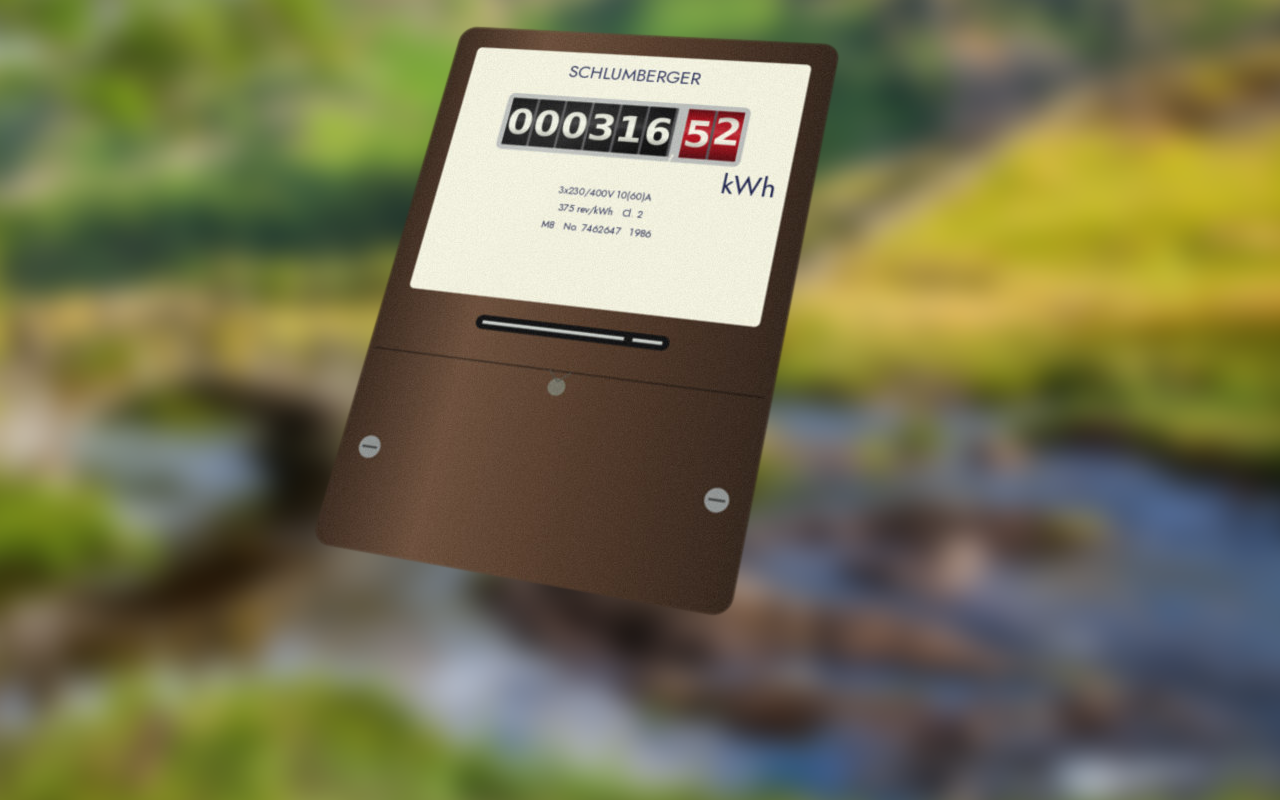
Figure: value=316.52 unit=kWh
